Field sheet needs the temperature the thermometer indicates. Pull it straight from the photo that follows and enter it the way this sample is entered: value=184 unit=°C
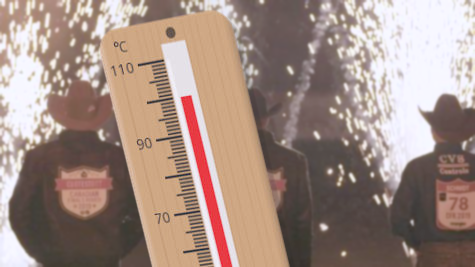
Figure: value=100 unit=°C
